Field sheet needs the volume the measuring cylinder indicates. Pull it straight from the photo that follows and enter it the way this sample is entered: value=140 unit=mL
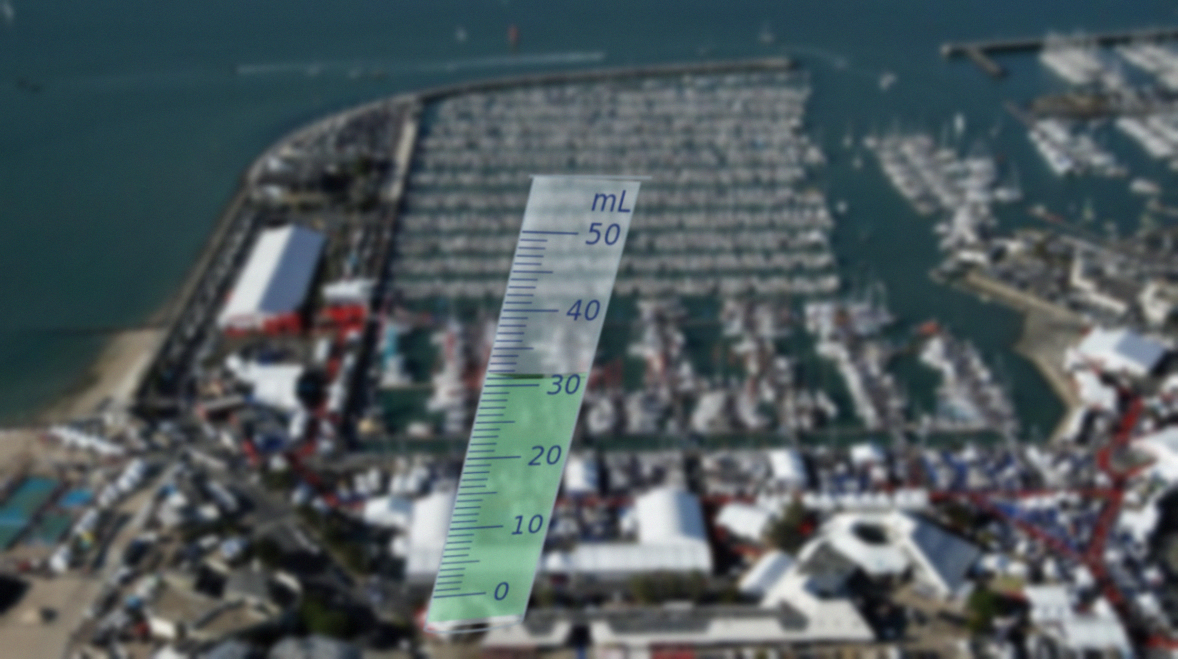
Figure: value=31 unit=mL
